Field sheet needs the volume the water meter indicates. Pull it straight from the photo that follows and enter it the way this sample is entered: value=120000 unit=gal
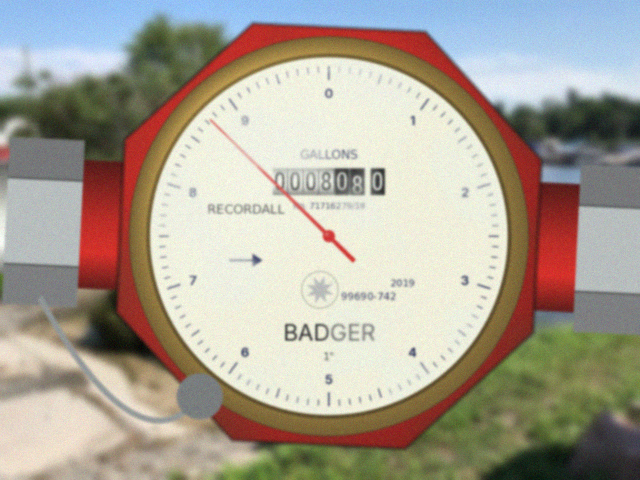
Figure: value=8078.7 unit=gal
